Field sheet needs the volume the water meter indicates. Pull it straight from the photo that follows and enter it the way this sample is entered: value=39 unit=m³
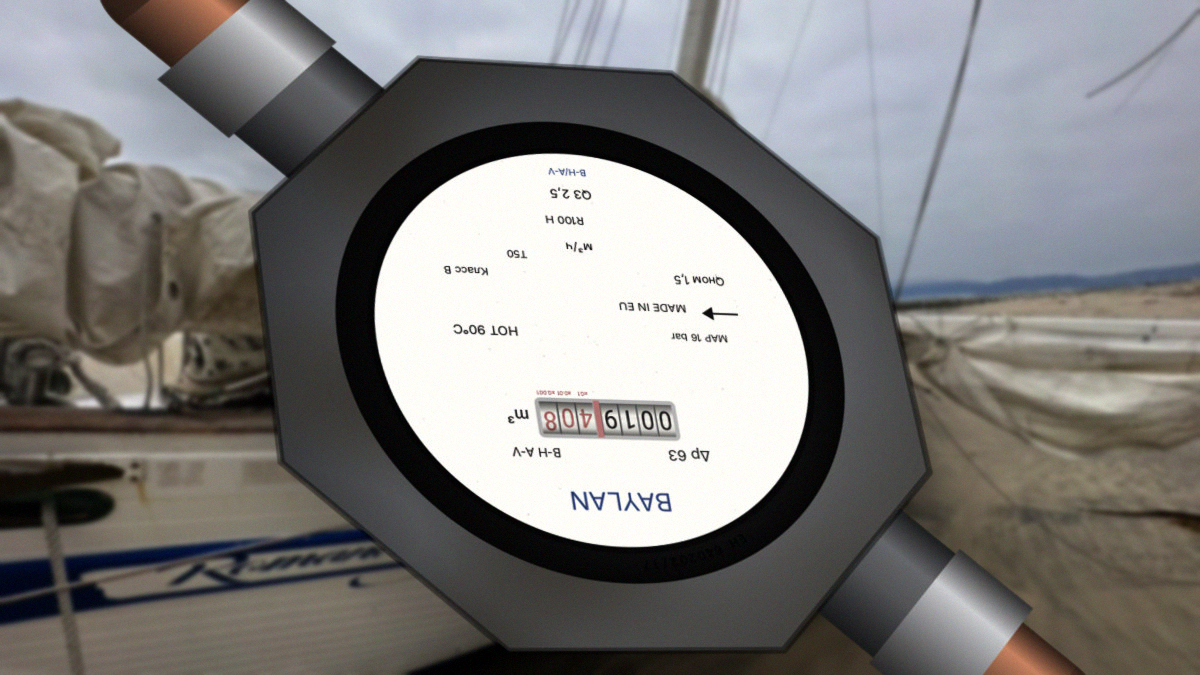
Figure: value=19.408 unit=m³
